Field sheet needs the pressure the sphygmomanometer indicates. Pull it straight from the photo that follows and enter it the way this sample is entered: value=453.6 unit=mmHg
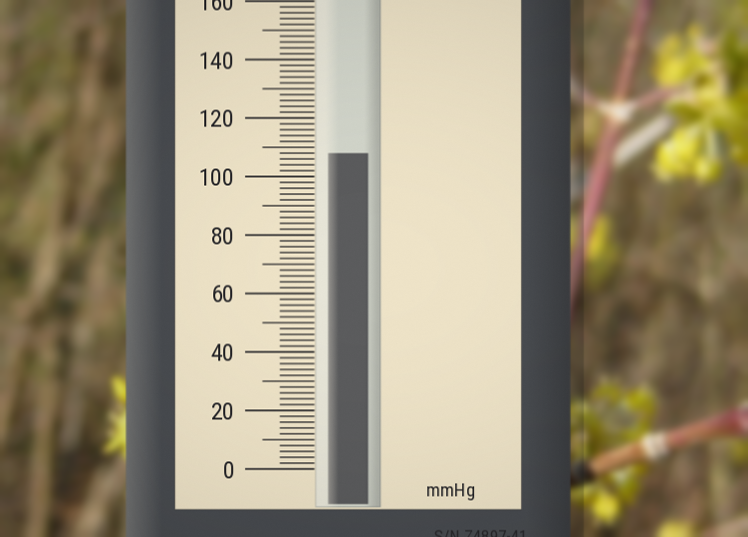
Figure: value=108 unit=mmHg
